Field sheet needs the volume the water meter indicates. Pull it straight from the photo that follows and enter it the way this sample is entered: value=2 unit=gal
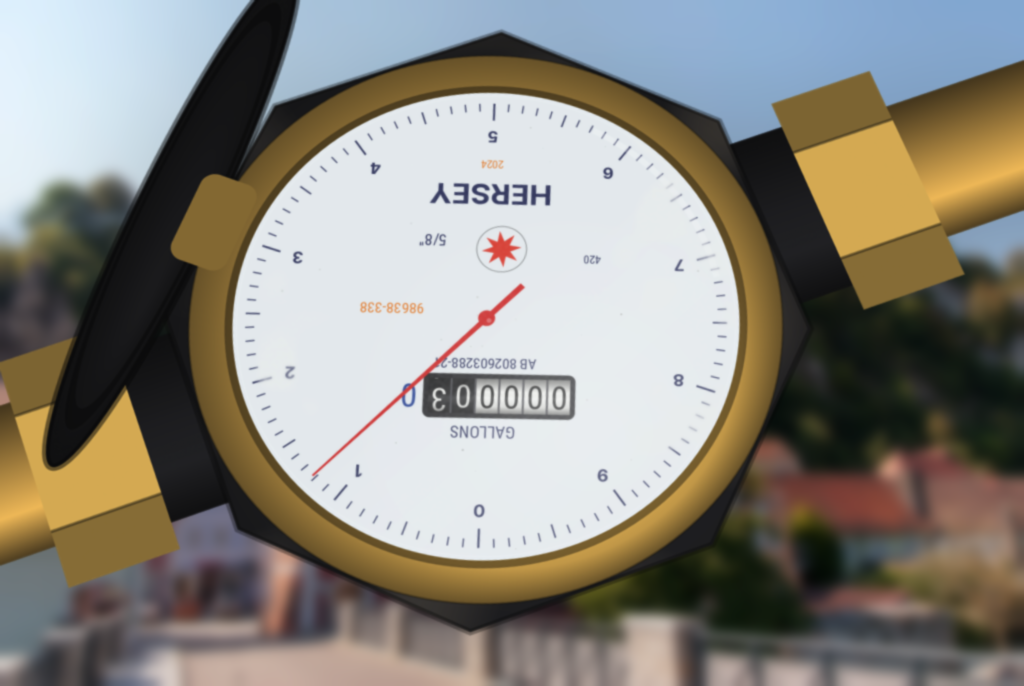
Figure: value=31.2 unit=gal
